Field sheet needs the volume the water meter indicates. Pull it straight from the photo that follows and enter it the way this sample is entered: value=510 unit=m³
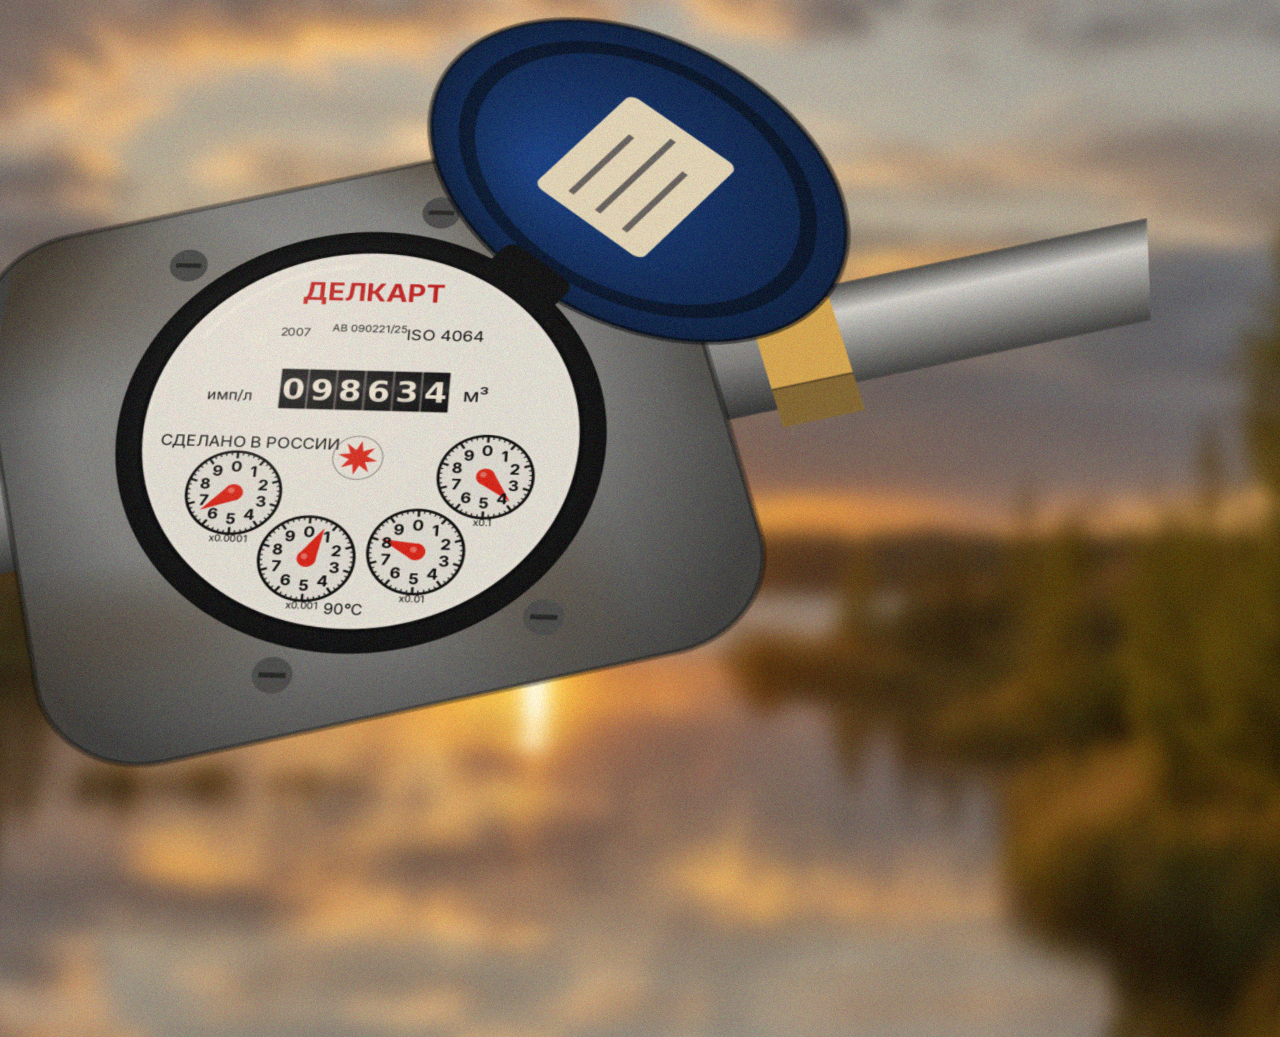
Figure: value=98634.3806 unit=m³
